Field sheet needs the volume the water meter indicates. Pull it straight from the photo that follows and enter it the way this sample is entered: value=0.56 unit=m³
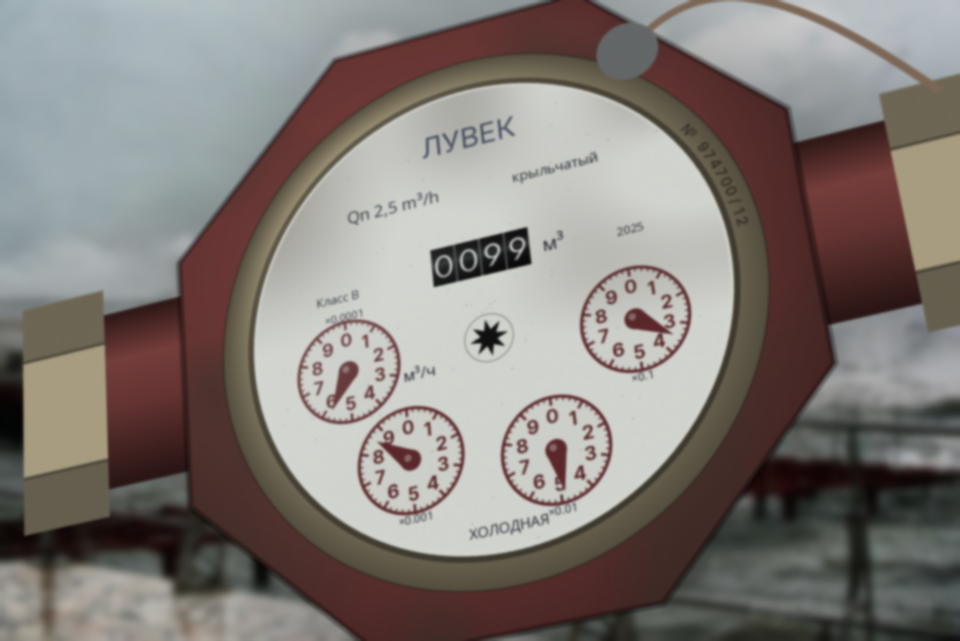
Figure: value=99.3485 unit=m³
